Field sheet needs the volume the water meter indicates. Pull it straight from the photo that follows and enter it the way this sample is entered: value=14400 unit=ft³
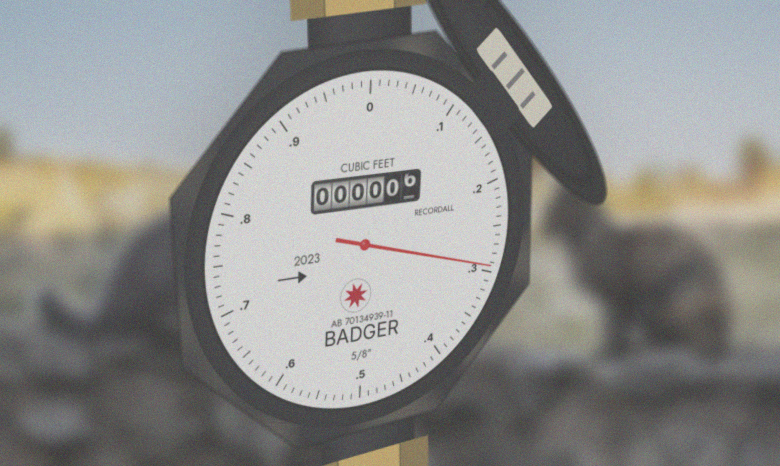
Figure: value=6.29 unit=ft³
